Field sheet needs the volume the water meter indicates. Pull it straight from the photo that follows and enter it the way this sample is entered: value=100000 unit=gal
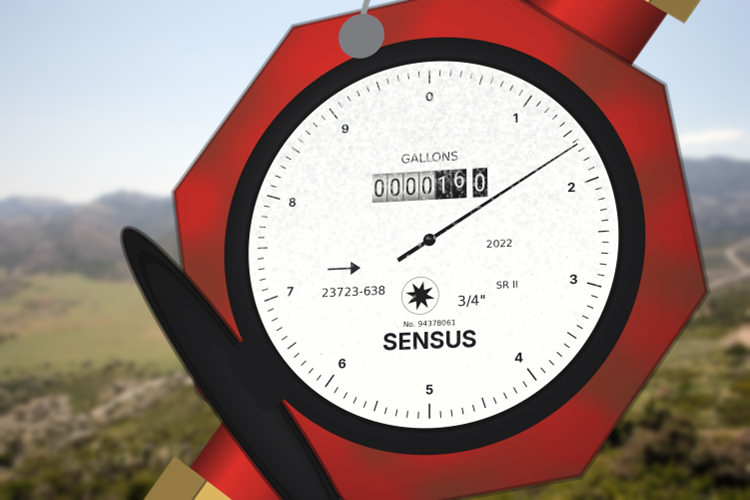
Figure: value=161.6 unit=gal
